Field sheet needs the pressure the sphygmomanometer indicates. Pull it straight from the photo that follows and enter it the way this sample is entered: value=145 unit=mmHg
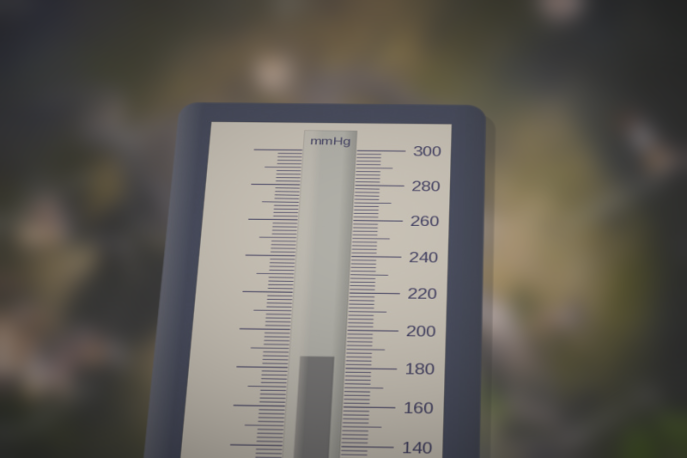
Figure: value=186 unit=mmHg
